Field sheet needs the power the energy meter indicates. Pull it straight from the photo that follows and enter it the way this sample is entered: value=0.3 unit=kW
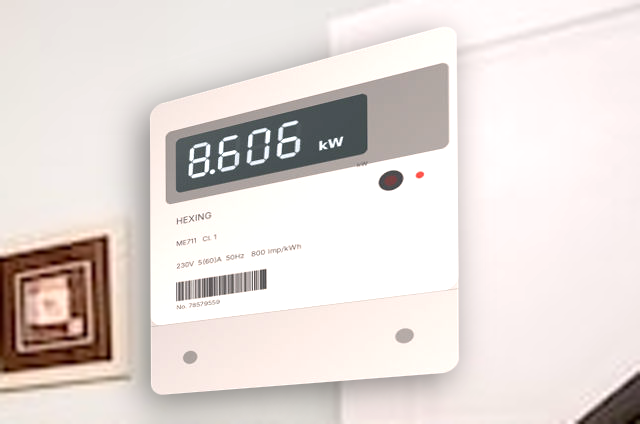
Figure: value=8.606 unit=kW
